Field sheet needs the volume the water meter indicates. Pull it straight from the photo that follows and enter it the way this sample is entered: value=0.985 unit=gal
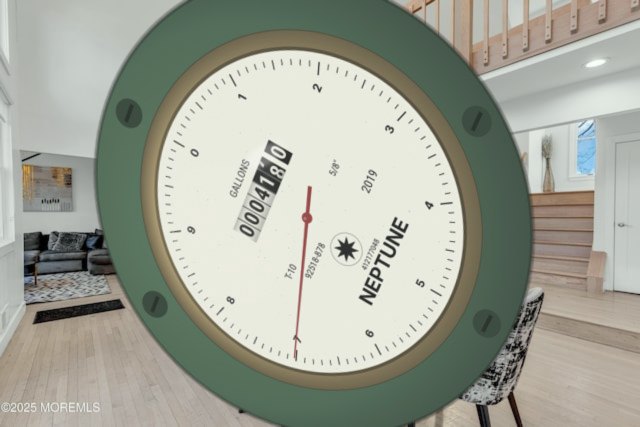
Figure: value=4177.0 unit=gal
